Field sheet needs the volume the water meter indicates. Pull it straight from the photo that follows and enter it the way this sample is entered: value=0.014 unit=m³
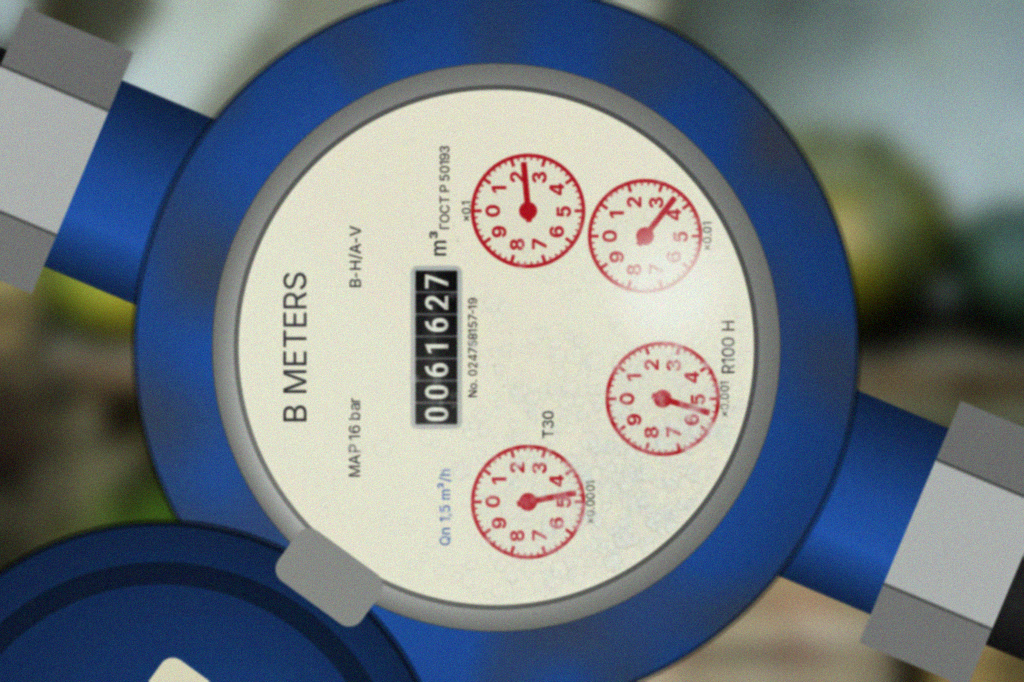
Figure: value=61627.2354 unit=m³
